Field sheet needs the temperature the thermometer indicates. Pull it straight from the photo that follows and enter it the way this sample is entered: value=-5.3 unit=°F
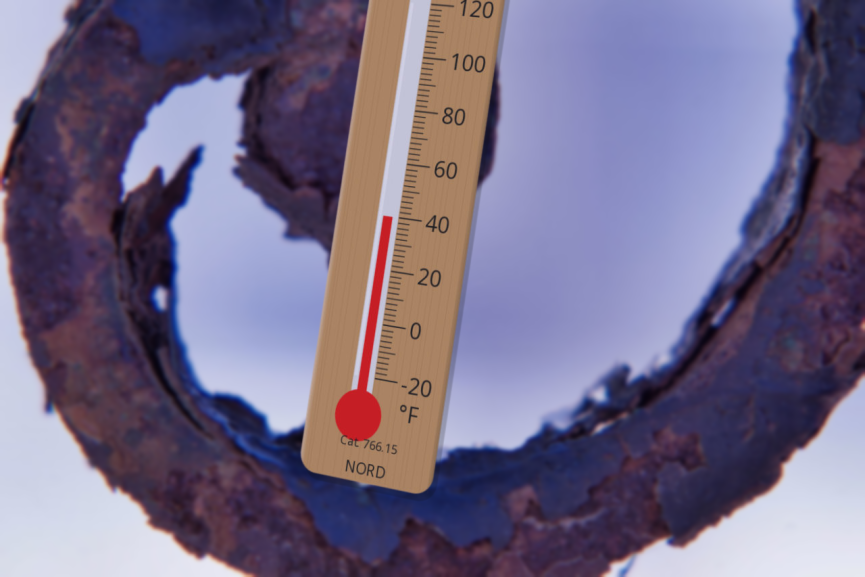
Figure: value=40 unit=°F
